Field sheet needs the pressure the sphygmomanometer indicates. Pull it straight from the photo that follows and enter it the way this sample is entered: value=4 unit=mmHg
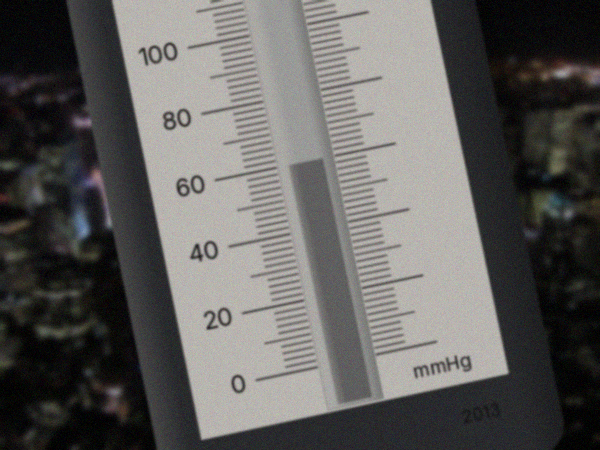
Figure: value=60 unit=mmHg
